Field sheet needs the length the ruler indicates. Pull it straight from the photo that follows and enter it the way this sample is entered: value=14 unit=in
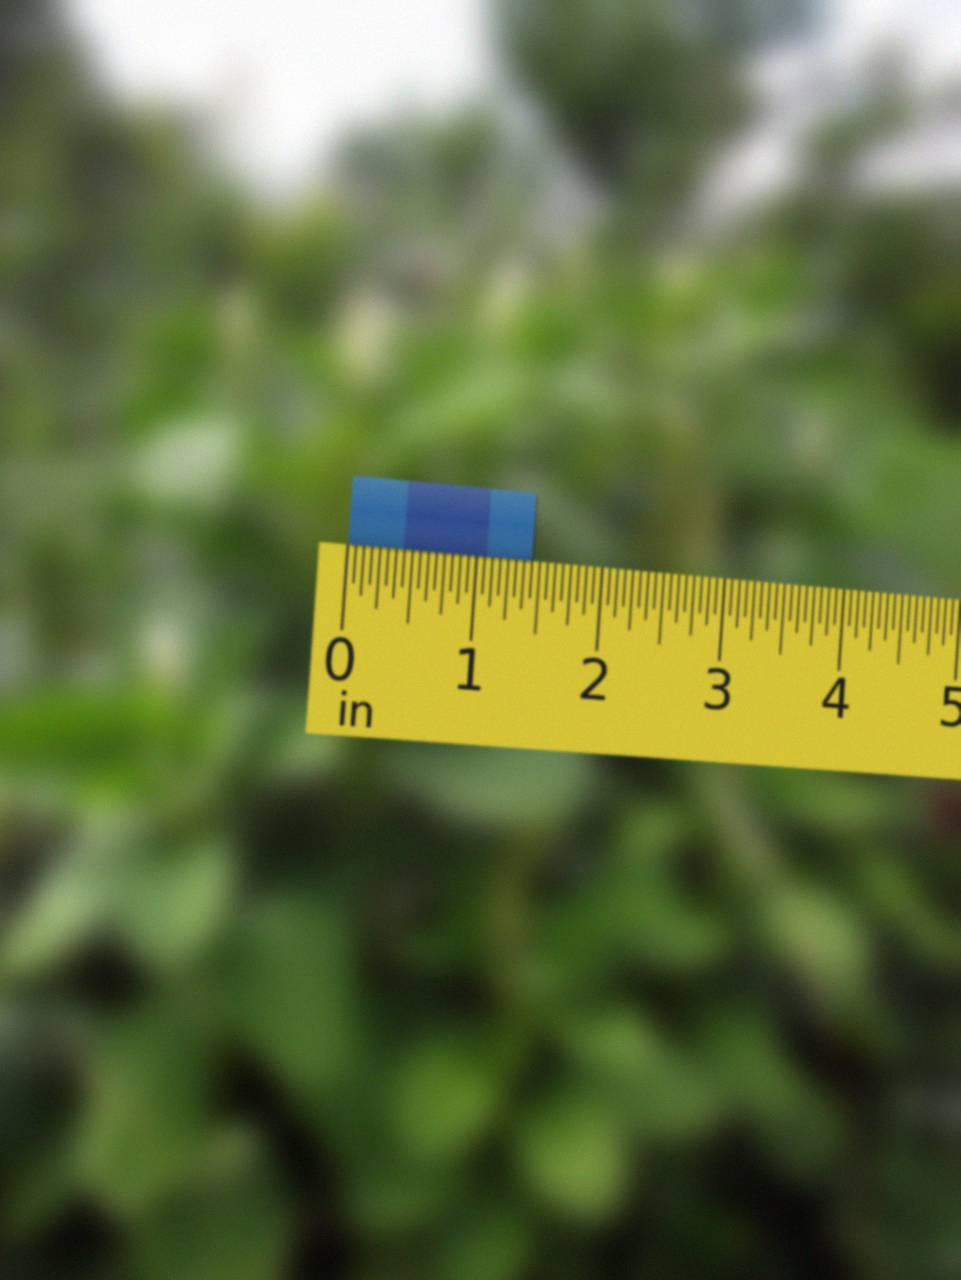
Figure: value=1.4375 unit=in
